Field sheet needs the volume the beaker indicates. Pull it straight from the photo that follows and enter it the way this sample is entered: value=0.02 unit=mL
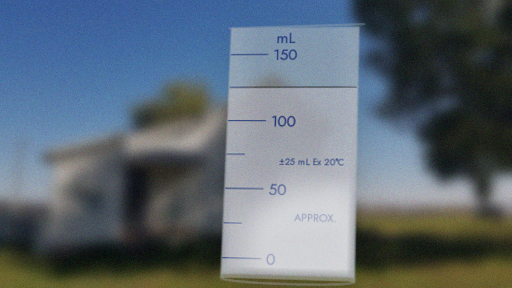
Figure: value=125 unit=mL
